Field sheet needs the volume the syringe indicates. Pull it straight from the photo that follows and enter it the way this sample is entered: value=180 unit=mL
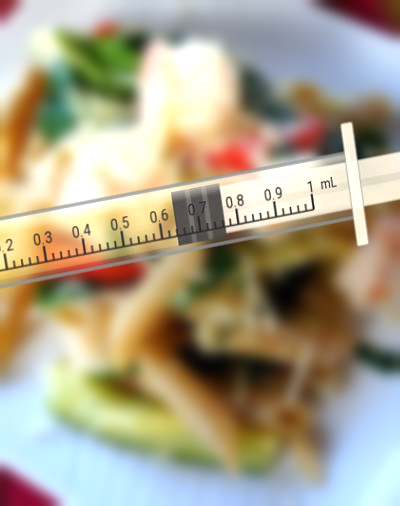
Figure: value=0.64 unit=mL
